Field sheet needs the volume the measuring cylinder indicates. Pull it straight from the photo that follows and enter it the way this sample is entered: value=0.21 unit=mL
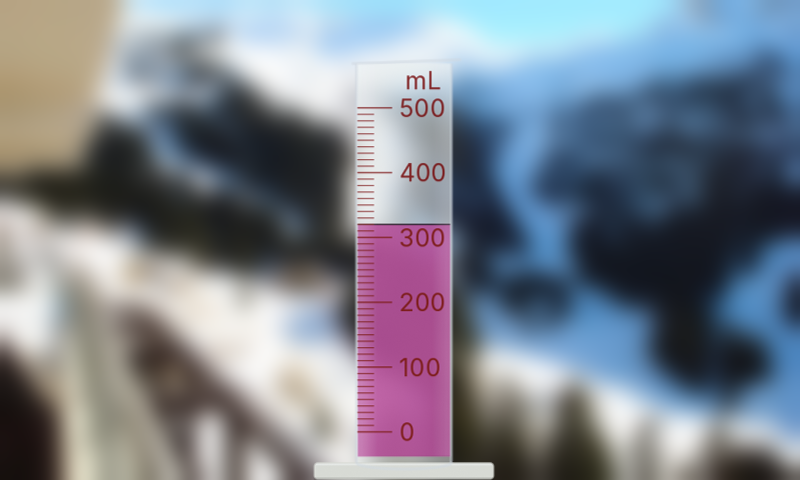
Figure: value=320 unit=mL
